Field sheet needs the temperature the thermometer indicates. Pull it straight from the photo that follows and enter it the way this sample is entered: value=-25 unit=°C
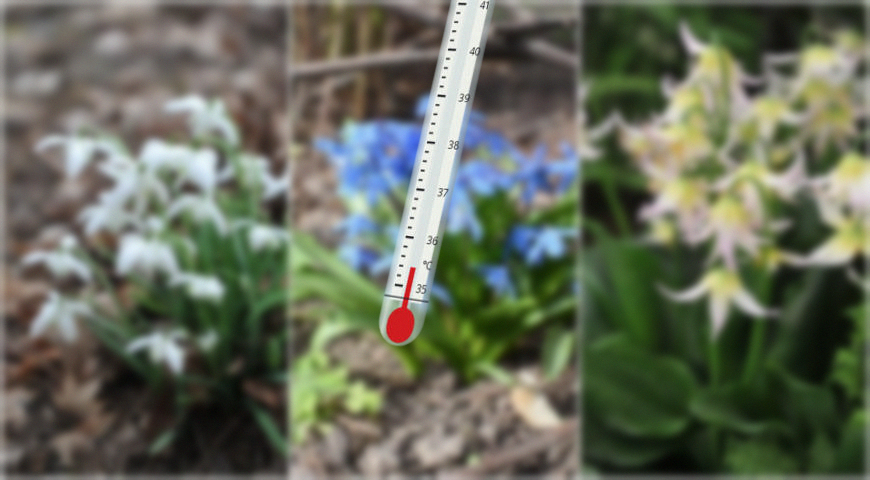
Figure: value=35.4 unit=°C
